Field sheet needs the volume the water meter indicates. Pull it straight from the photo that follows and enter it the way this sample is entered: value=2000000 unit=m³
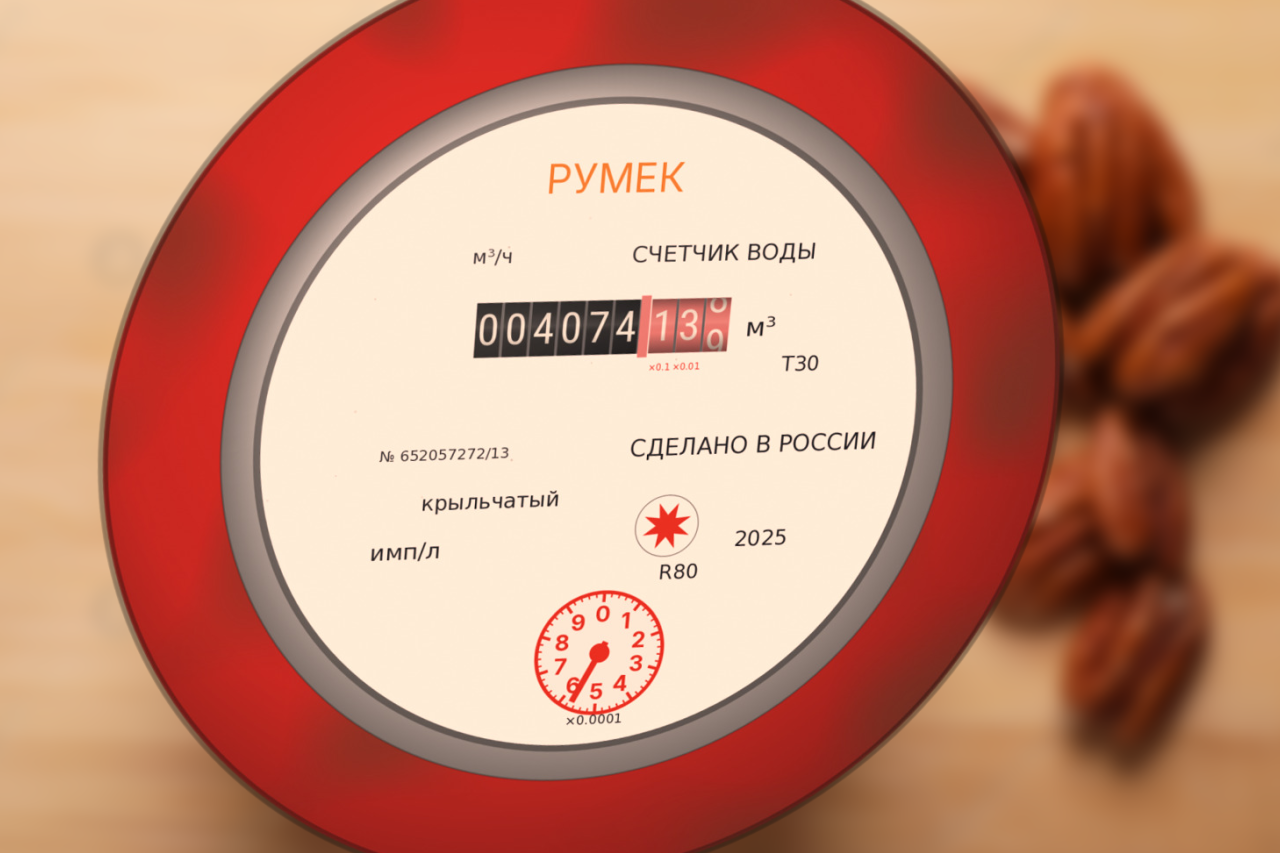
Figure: value=4074.1385 unit=m³
